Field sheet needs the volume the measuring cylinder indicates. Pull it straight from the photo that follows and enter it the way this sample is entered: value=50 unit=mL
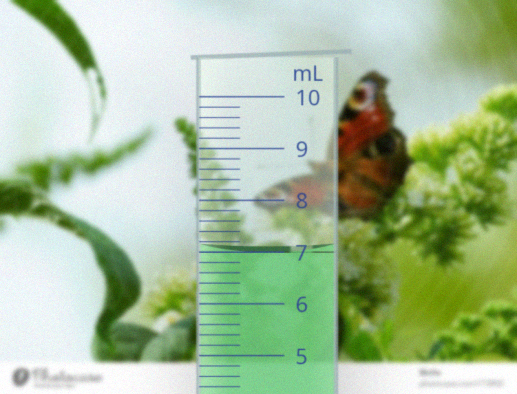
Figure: value=7 unit=mL
